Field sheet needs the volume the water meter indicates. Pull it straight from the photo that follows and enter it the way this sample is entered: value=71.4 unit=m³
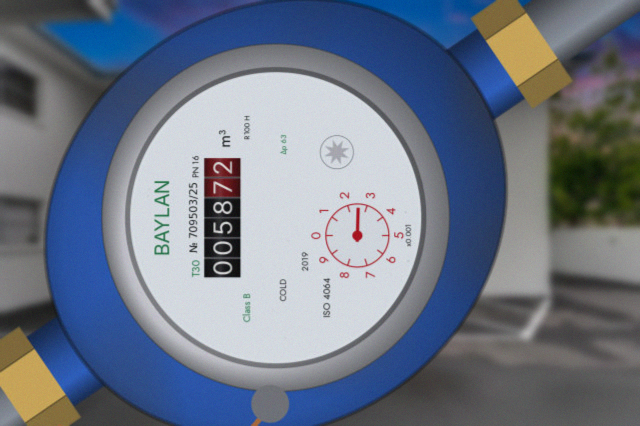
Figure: value=58.722 unit=m³
